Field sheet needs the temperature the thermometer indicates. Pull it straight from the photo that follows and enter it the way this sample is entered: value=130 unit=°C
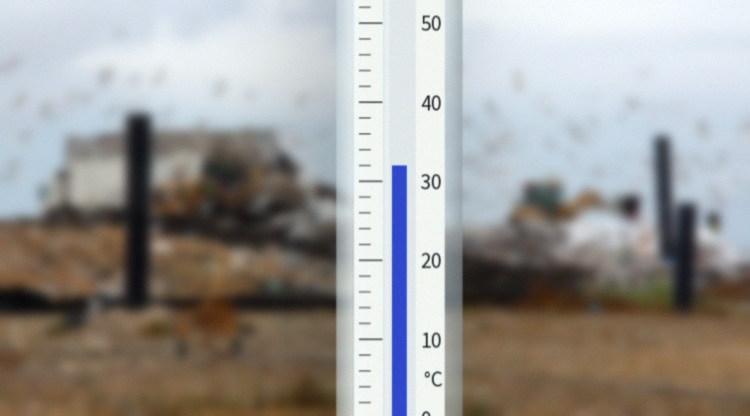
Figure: value=32 unit=°C
